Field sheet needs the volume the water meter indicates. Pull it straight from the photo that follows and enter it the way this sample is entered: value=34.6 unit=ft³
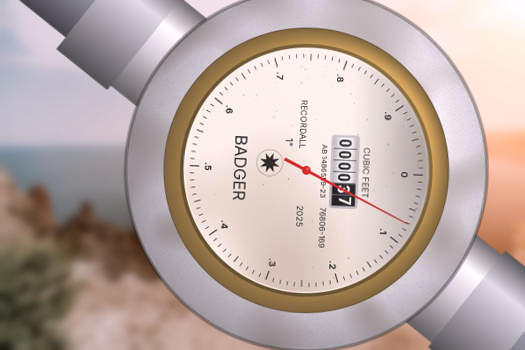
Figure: value=37.07 unit=ft³
